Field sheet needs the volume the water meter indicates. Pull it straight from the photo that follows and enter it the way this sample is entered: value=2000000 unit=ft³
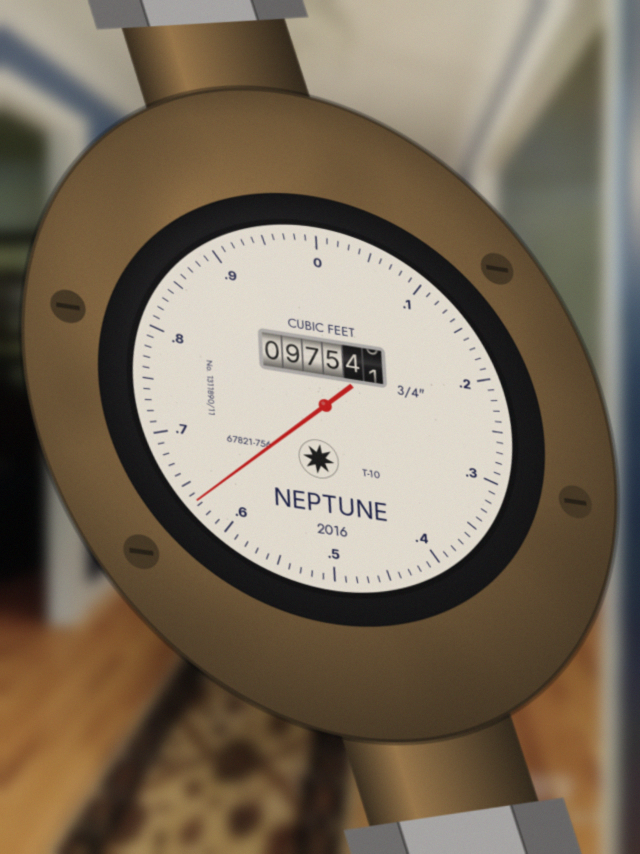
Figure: value=97540.63 unit=ft³
